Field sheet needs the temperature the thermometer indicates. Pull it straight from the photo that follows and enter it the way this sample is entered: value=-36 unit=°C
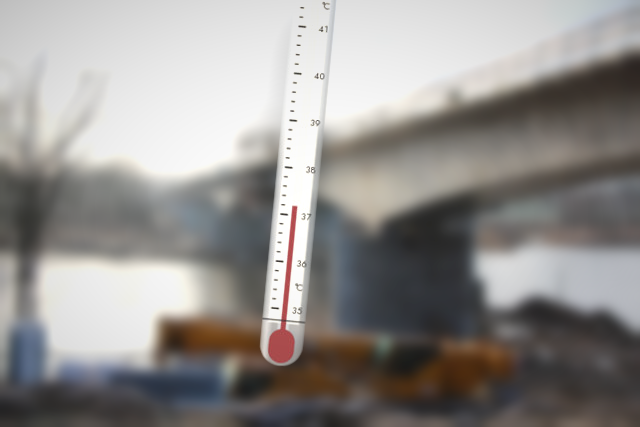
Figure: value=37.2 unit=°C
